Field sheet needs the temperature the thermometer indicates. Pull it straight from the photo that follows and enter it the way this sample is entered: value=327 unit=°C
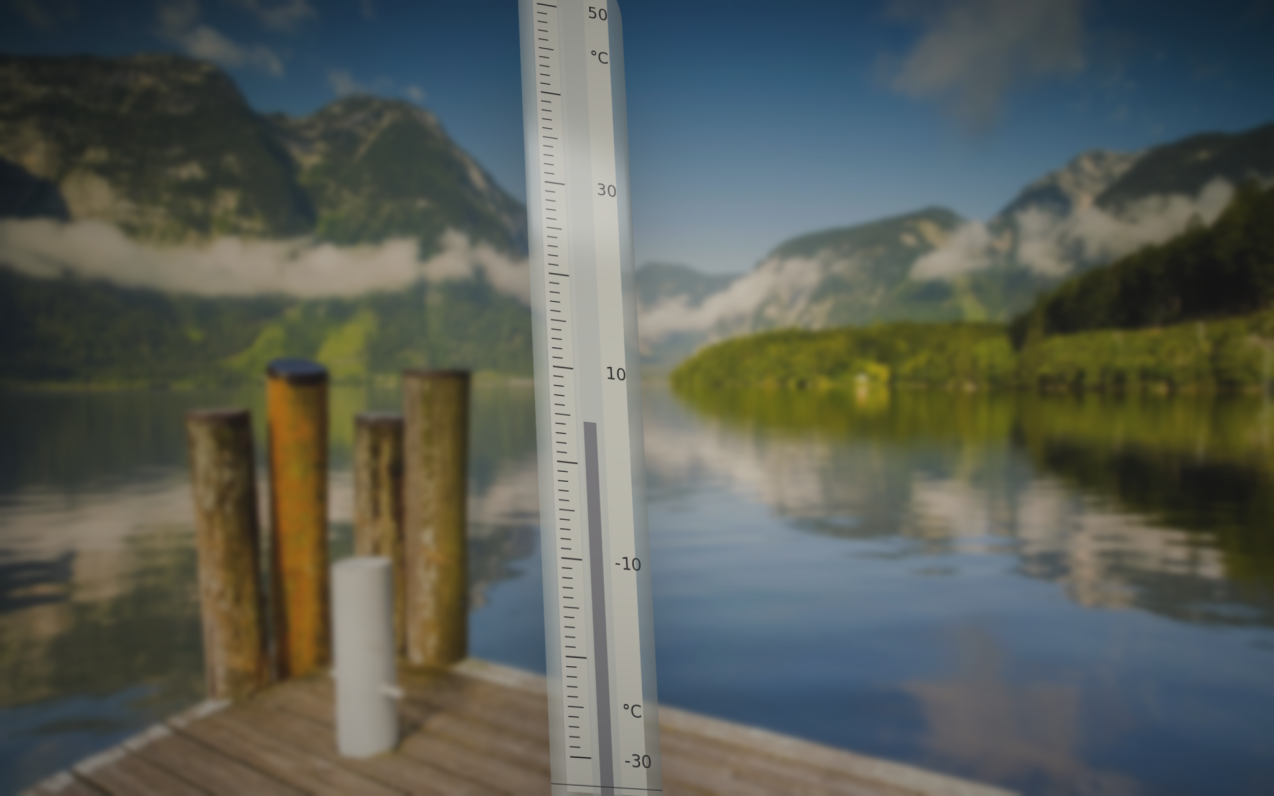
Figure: value=4.5 unit=°C
